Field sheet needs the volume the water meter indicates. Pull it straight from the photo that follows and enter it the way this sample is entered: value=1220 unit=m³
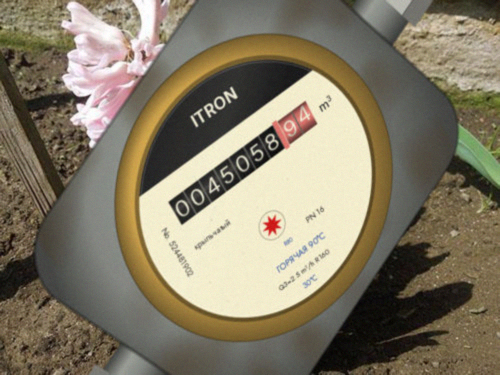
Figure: value=45058.94 unit=m³
